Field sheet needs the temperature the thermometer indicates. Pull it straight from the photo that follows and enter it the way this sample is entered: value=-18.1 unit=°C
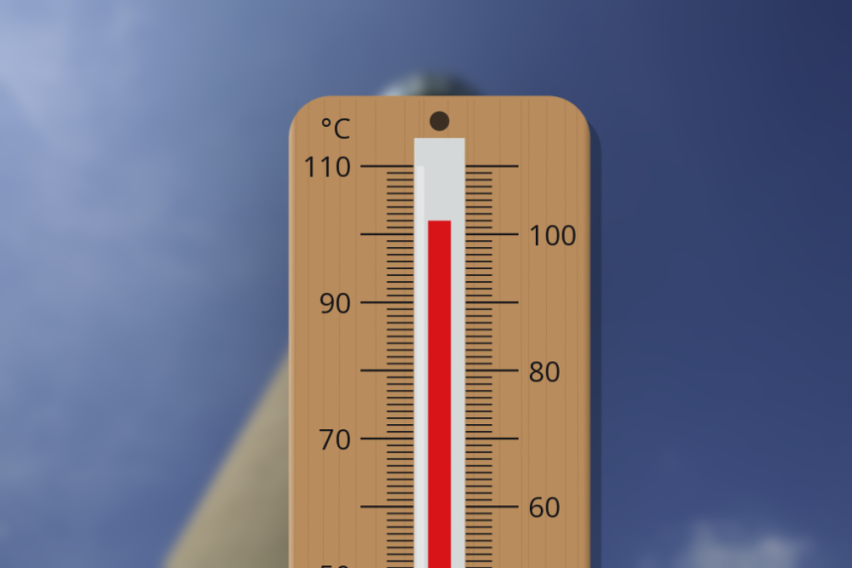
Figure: value=102 unit=°C
